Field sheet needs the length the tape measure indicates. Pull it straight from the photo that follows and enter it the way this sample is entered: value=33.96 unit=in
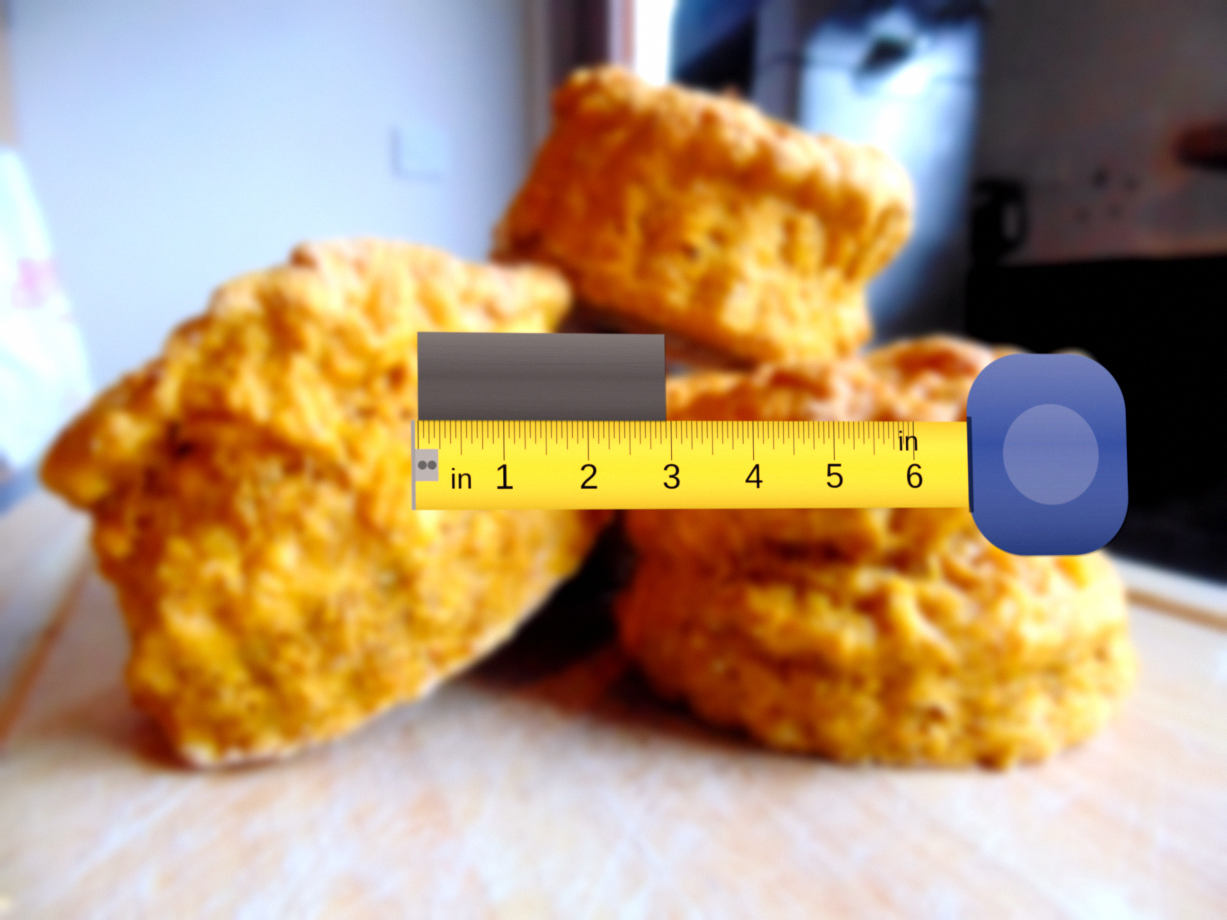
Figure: value=2.9375 unit=in
